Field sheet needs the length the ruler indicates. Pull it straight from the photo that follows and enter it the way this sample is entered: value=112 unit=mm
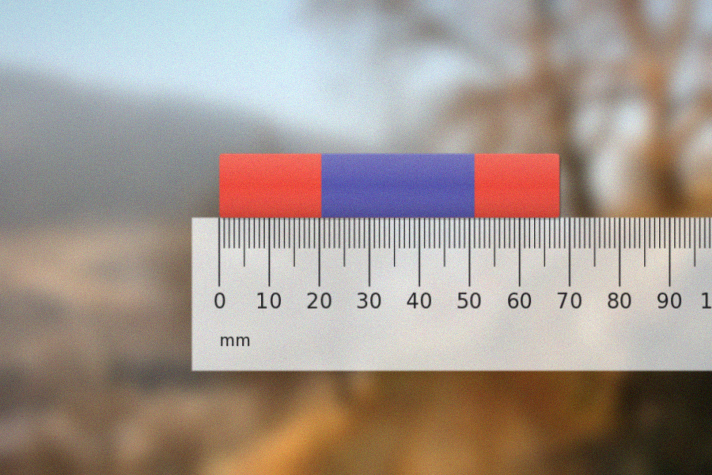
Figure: value=68 unit=mm
